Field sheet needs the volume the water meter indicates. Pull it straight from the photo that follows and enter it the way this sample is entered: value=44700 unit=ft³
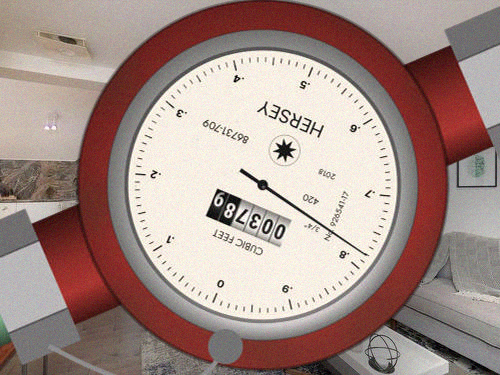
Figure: value=3788.78 unit=ft³
